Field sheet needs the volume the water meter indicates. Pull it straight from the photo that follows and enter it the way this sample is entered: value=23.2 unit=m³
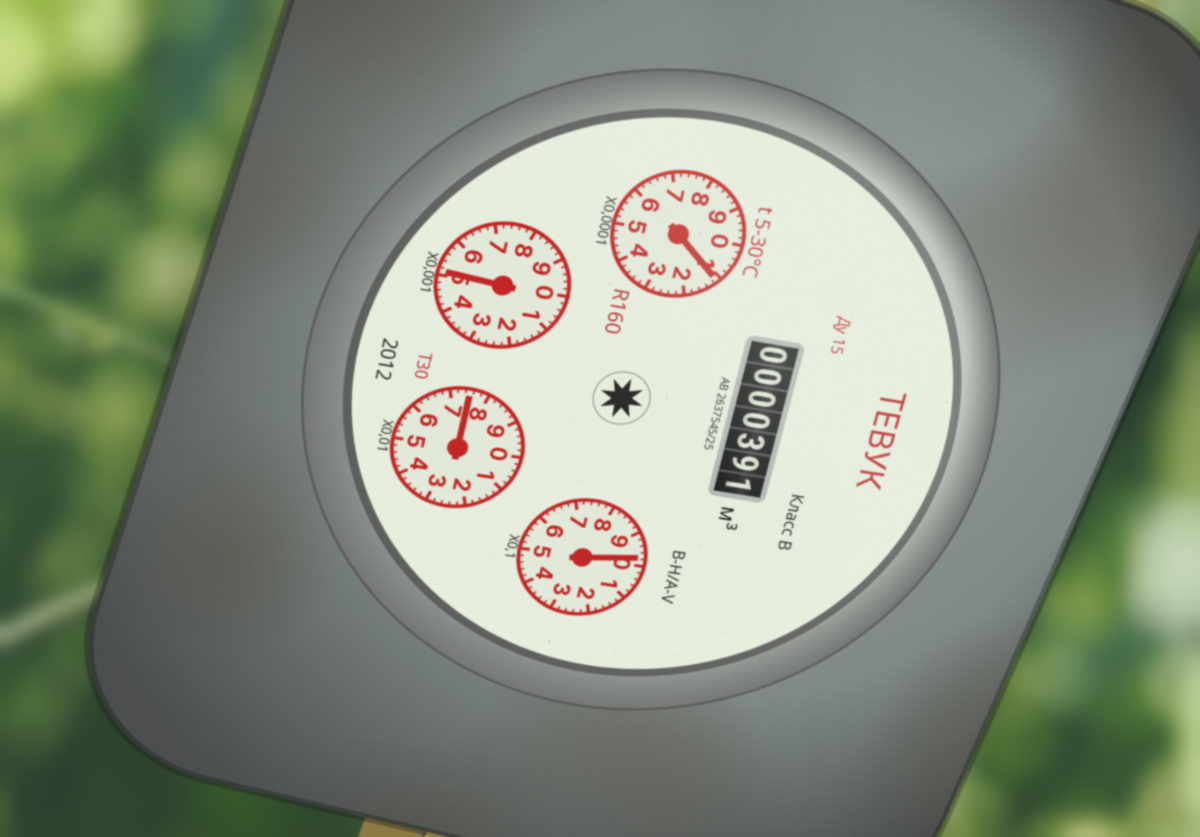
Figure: value=390.9751 unit=m³
